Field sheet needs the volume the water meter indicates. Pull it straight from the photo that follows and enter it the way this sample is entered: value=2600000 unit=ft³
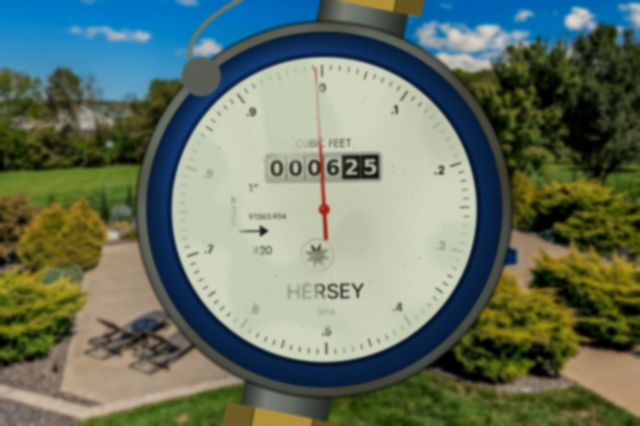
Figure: value=624.99 unit=ft³
